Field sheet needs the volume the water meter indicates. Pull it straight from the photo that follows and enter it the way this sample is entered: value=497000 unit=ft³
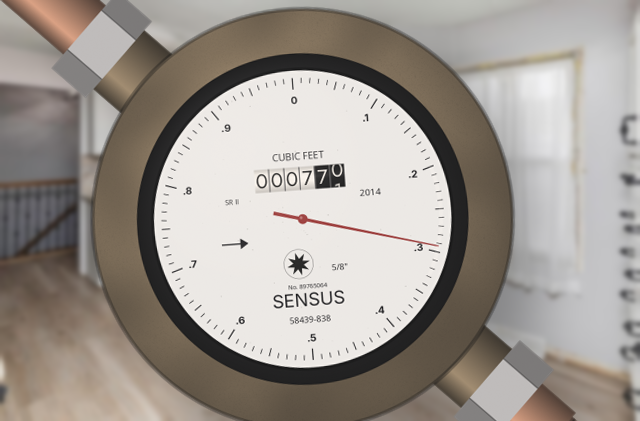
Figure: value=770.29 unit=ft³
